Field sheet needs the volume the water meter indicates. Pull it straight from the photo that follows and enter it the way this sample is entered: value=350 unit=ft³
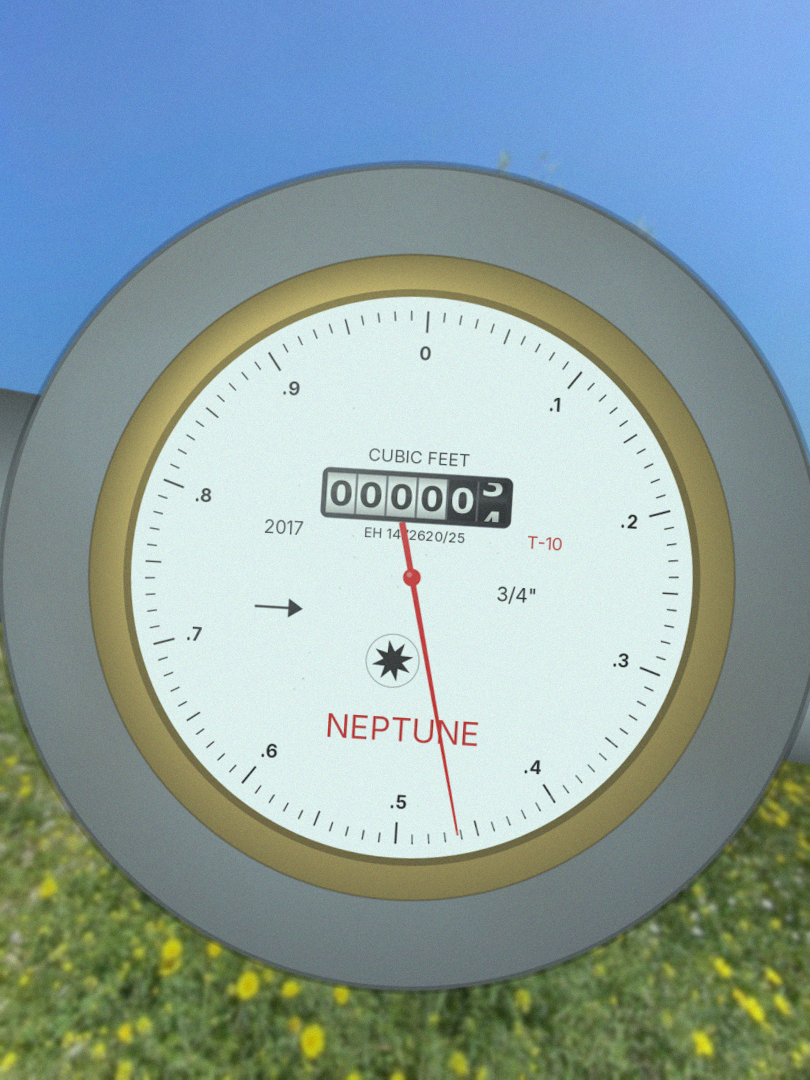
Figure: value=3.46 unit=ft³
